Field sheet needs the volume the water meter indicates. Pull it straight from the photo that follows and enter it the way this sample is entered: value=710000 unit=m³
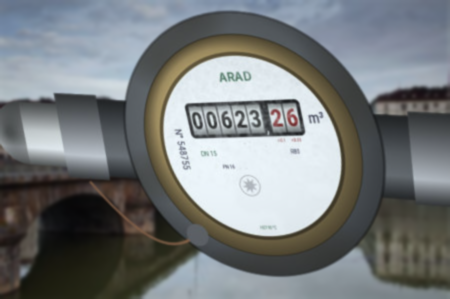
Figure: value=623.26 unit=m³
